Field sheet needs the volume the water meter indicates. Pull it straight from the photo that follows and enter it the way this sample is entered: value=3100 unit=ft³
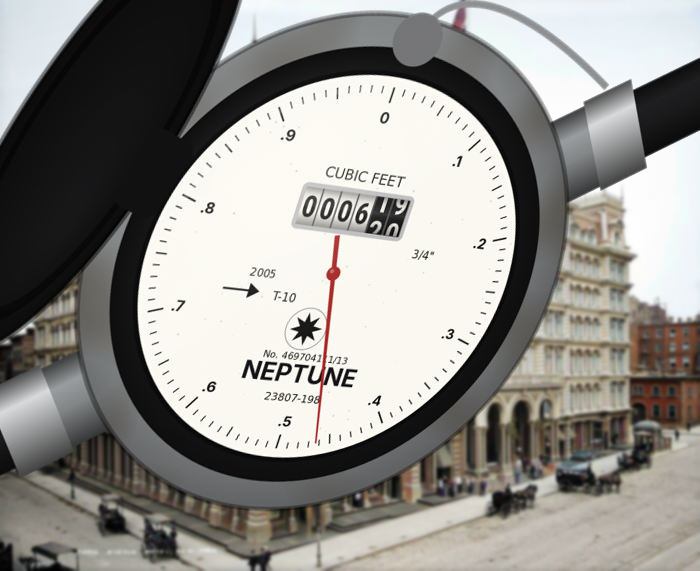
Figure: value=619.46 unit=ft³
